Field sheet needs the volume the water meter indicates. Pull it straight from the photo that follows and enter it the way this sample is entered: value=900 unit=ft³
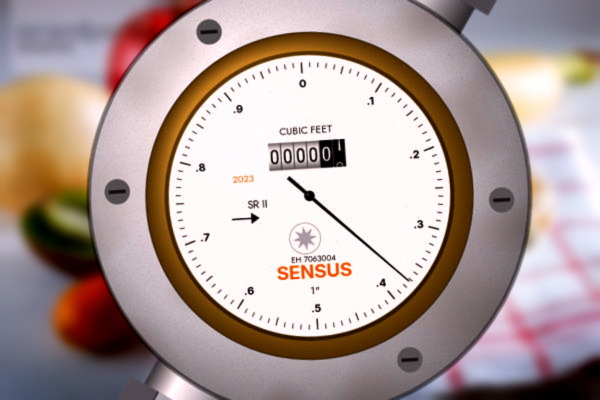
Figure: value=1.37 unit=ft³
